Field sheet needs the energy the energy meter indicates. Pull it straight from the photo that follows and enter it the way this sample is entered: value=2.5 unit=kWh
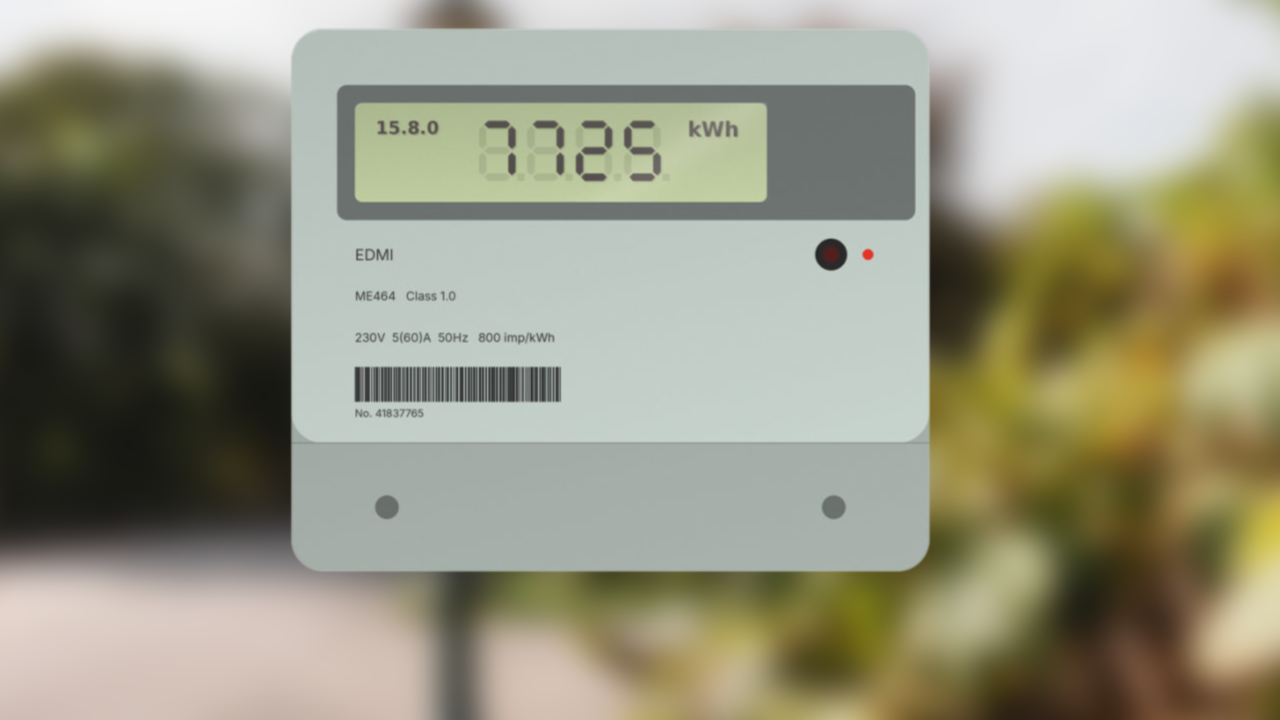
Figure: value=7725 unit=kWh
